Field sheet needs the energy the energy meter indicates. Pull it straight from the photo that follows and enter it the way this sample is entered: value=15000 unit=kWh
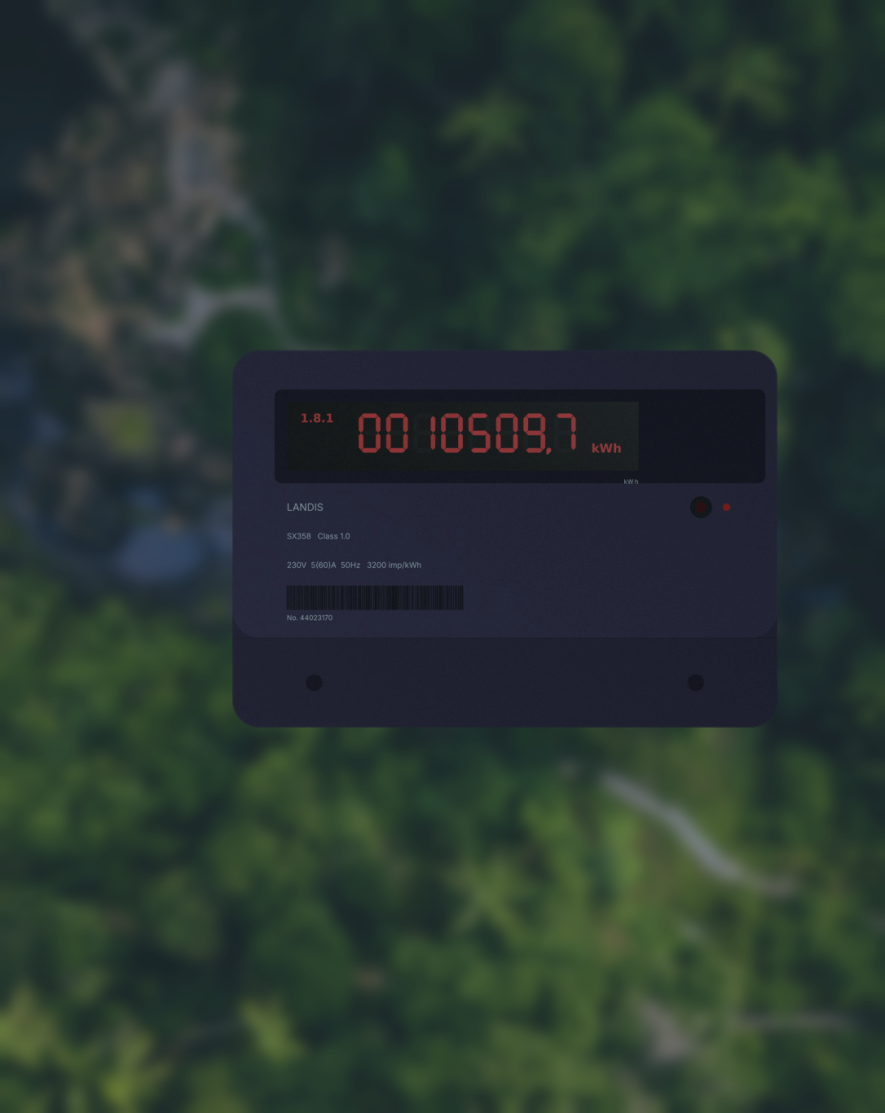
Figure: value=10509.7 unit=kWh
